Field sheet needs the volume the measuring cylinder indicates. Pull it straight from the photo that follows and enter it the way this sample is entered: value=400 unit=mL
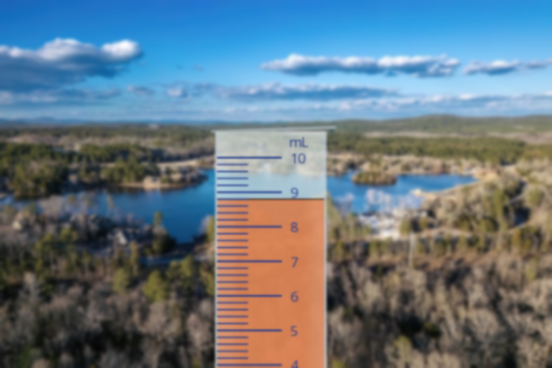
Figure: value=8.8 unit=mL
